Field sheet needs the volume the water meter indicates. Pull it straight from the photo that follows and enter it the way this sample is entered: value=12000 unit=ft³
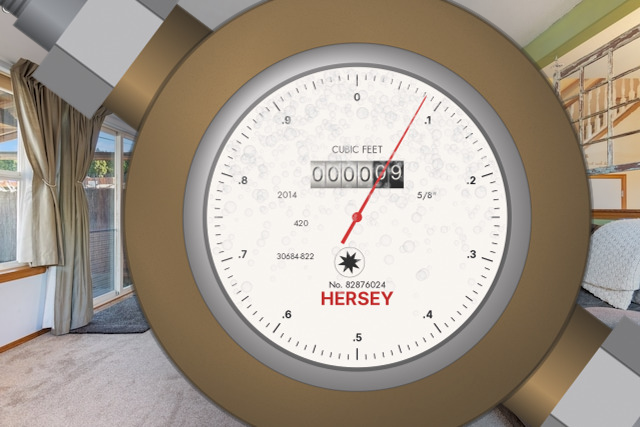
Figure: value=9.08 unit=ft³
